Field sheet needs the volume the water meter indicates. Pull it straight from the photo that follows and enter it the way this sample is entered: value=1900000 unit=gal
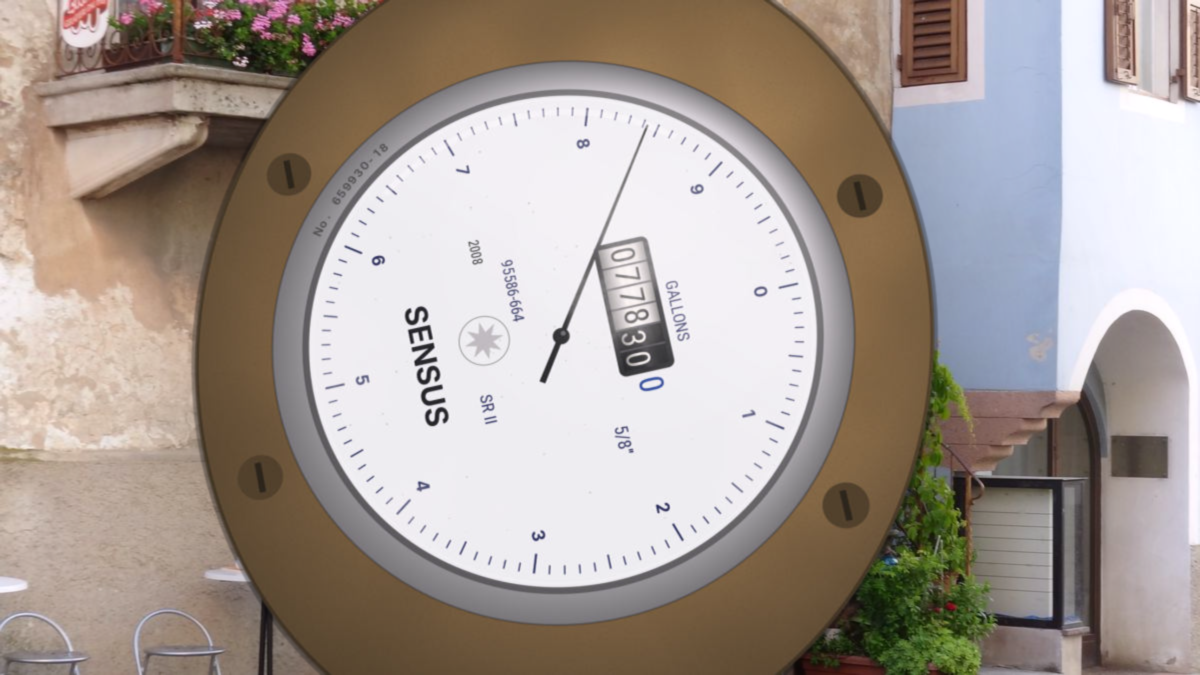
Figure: value=778298.4 unit=gal
